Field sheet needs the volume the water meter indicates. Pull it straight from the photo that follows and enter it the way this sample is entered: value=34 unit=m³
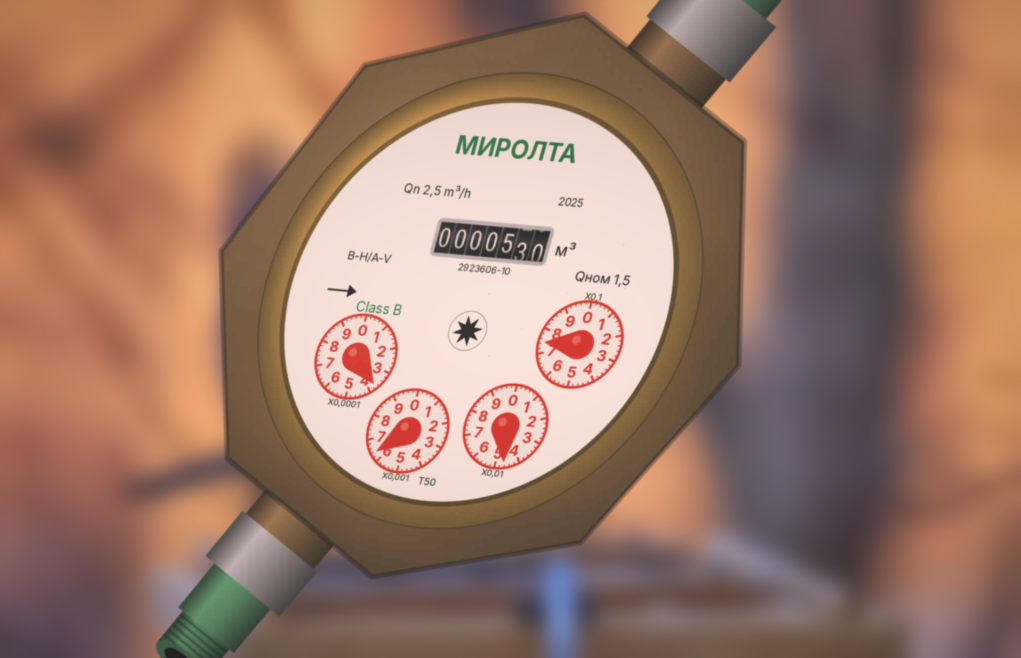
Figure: value=529.7463 unit=m³
